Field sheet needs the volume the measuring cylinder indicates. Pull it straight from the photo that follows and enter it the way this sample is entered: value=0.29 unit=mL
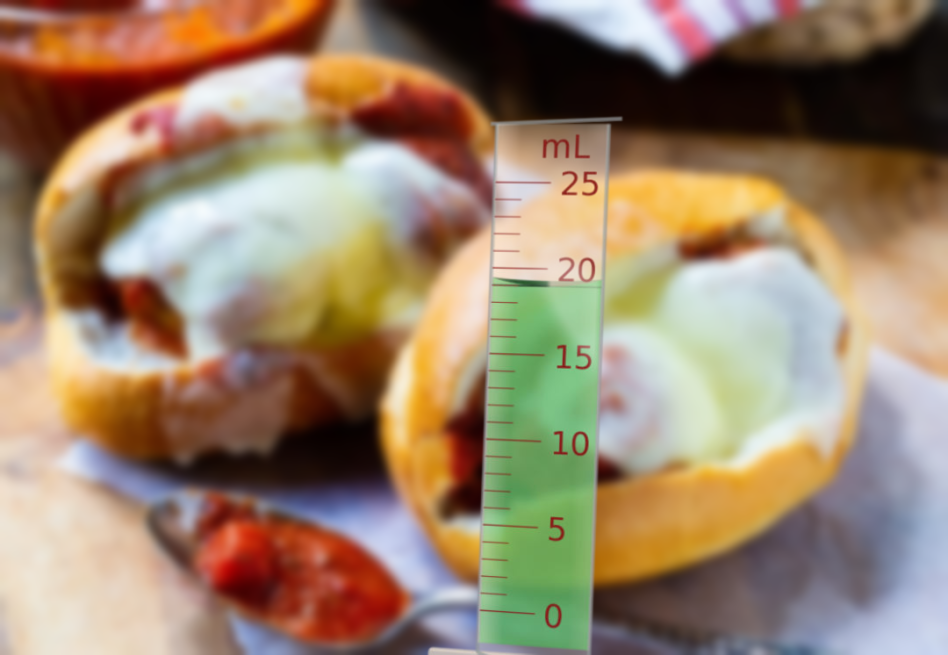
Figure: value=19 unit=mL
